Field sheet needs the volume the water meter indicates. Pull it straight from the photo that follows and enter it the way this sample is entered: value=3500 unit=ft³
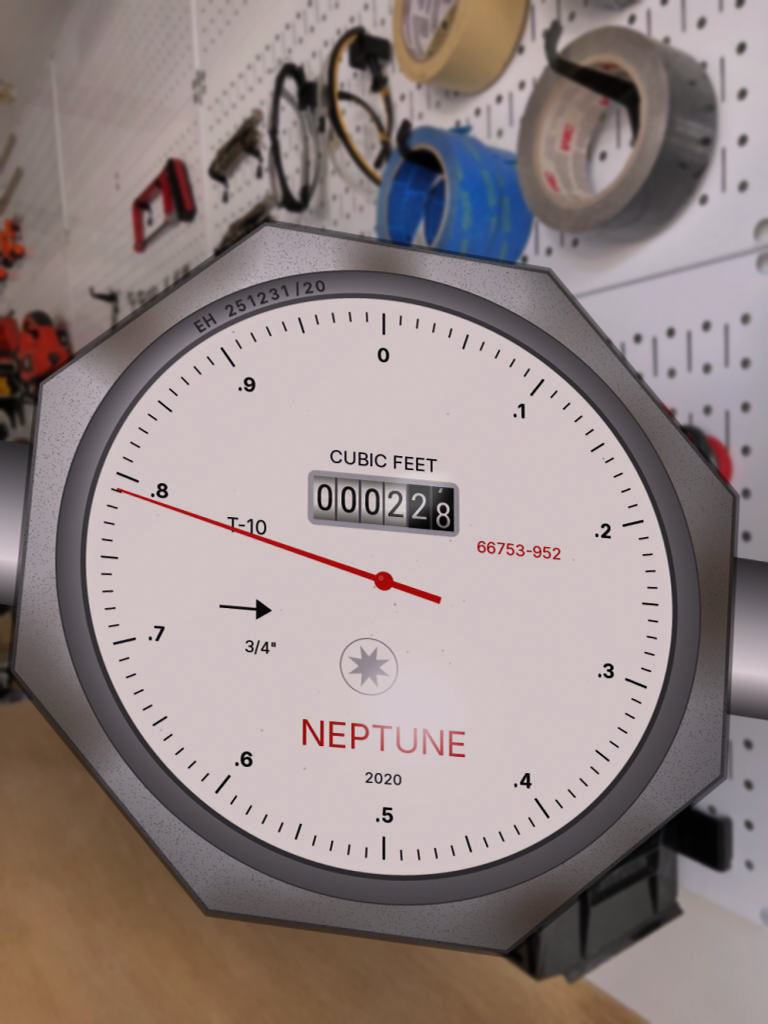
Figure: value=227.79 unit=ft³
